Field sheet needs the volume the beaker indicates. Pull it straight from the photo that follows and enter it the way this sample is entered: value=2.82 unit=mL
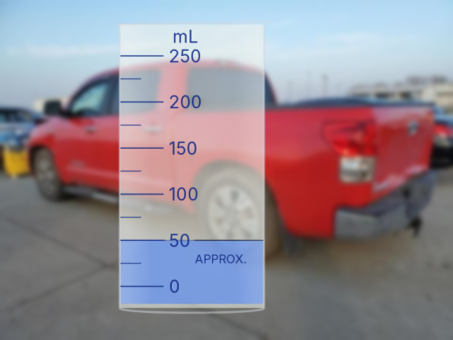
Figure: value=50 unit=mL
